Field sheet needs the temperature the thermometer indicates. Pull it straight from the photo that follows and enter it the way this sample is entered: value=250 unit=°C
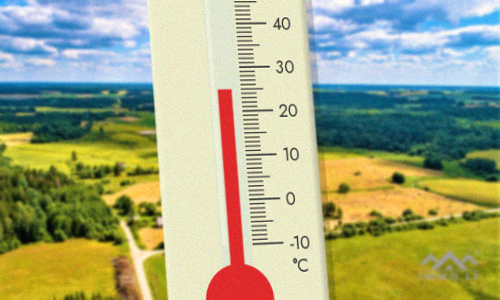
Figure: value=25 unit=°C
